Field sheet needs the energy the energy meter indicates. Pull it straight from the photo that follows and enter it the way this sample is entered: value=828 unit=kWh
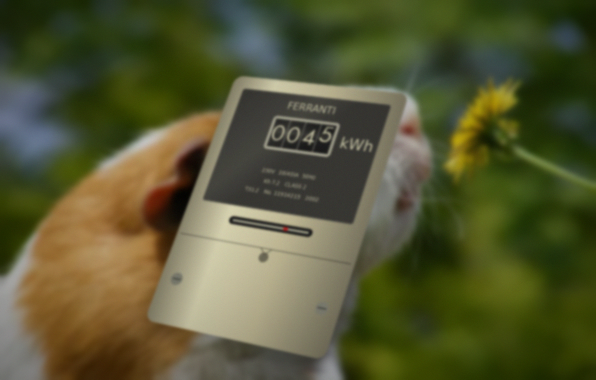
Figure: value=45 unit=kWh
